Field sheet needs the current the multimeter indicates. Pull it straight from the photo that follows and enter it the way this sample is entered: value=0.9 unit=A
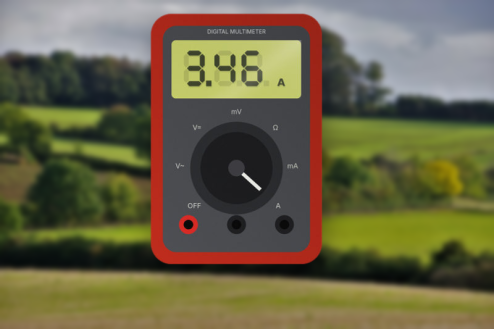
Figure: value=3.46 unit=A
